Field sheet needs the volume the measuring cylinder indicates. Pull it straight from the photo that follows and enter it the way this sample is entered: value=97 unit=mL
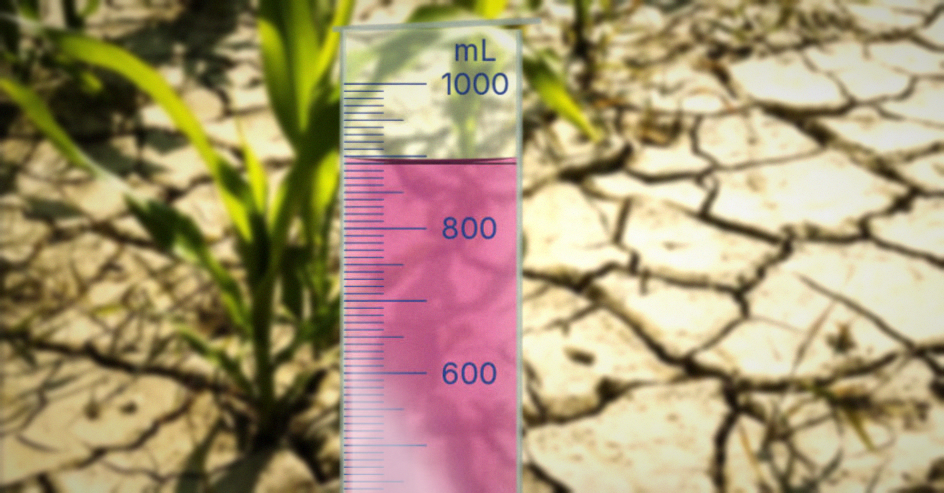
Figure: value=890 unit=mL
